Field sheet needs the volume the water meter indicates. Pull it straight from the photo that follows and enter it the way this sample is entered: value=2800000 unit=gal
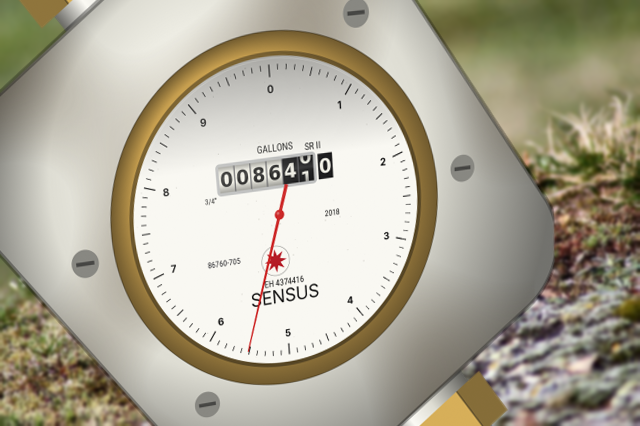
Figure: value=86405.5 unit=gal
